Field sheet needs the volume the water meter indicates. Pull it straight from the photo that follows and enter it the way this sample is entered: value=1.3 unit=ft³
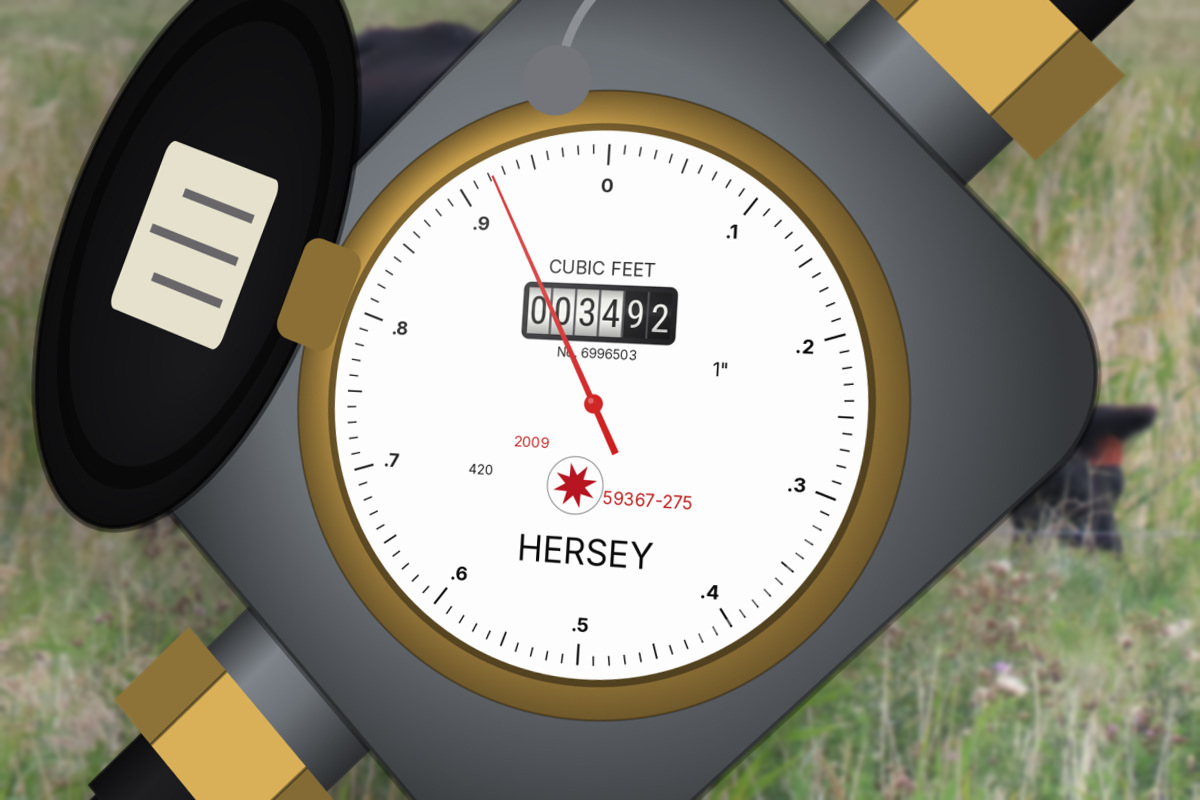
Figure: value=3491.92 unit=ft³
